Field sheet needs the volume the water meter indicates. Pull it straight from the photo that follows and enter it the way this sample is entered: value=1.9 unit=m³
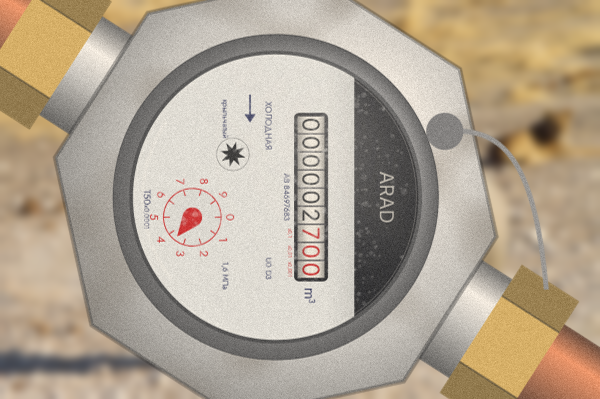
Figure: value=2.7003 unit=m³
